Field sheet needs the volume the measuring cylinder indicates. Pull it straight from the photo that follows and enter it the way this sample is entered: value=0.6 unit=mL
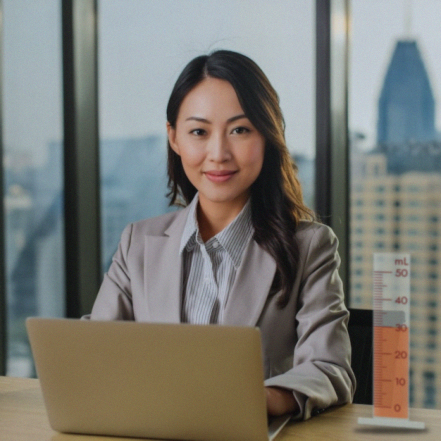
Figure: value=30 unit=mL
